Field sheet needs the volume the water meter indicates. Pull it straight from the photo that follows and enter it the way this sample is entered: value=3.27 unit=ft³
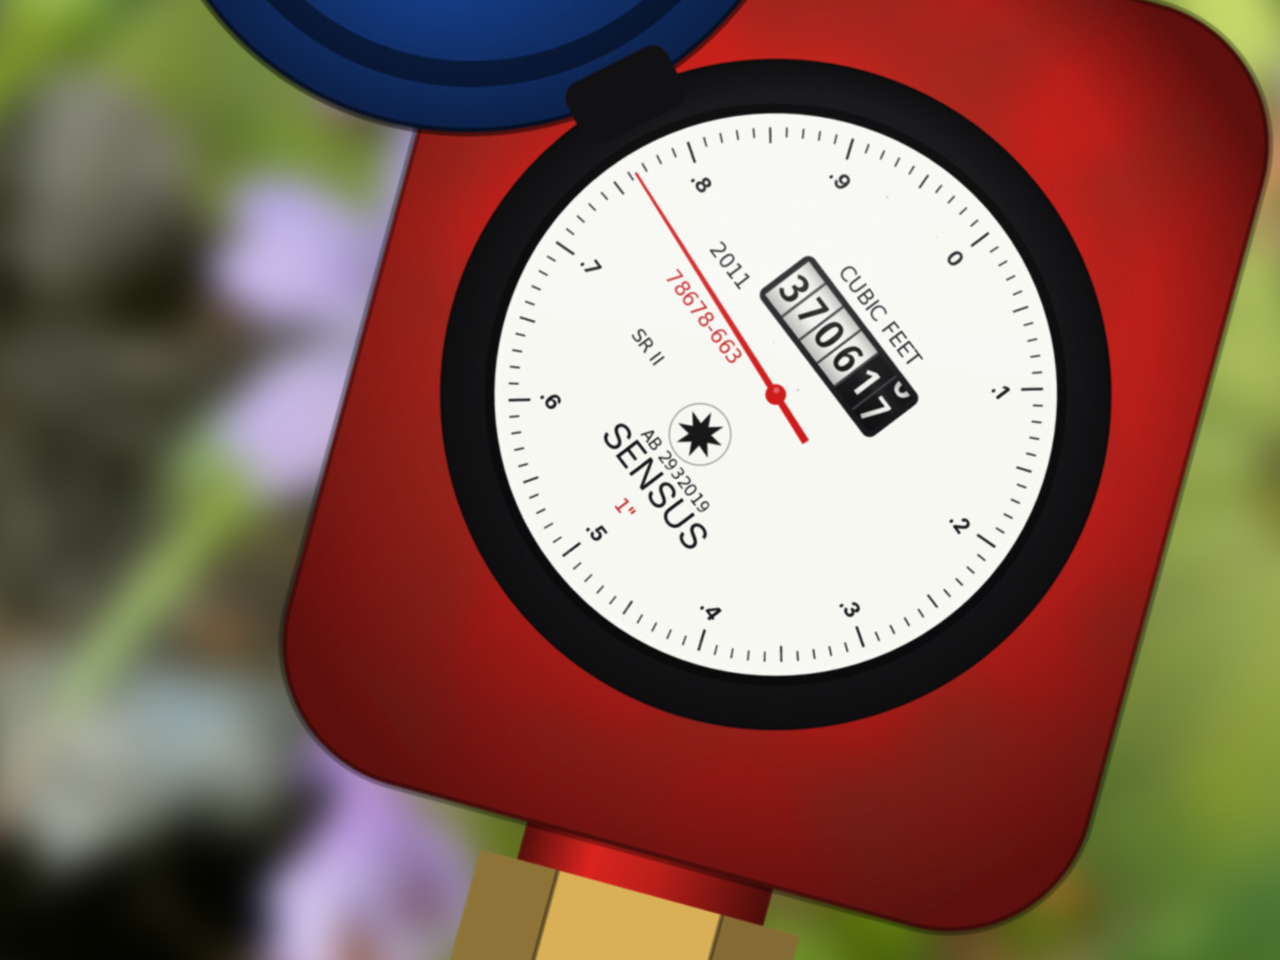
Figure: value=370616.76 unit=ft³
